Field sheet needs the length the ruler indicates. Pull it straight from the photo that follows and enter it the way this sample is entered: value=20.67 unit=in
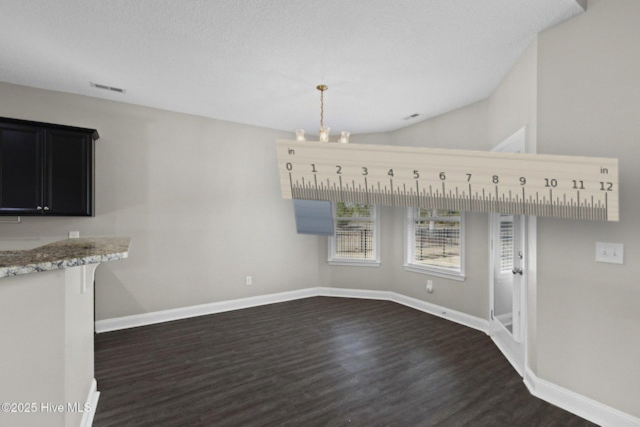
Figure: value=1.5 unit=in
